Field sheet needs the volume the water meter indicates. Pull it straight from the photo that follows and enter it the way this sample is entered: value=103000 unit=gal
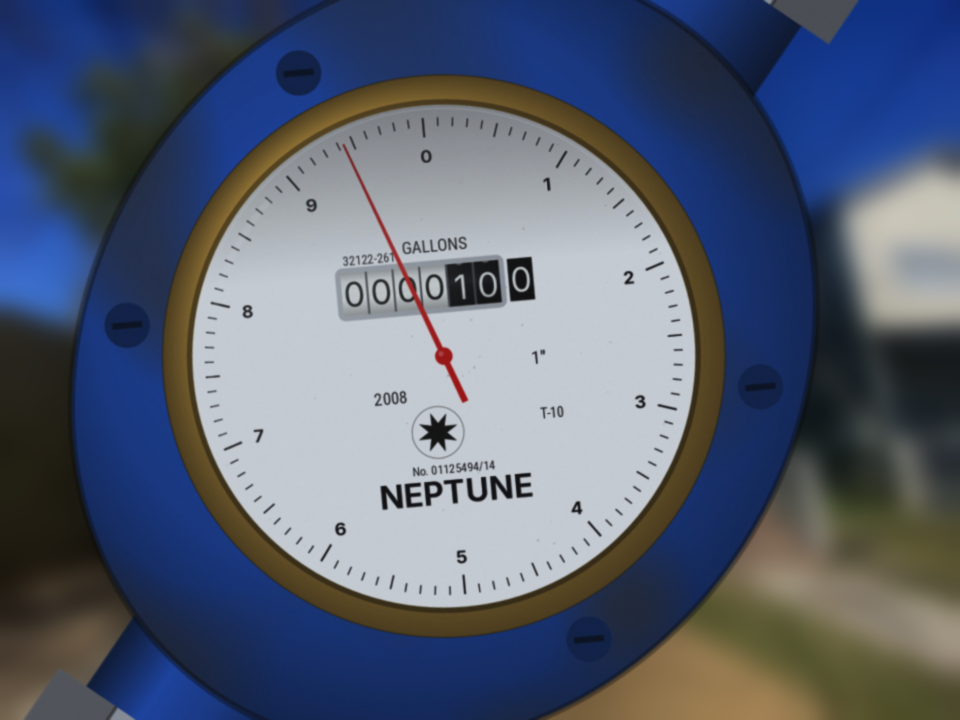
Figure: value=99.4 unit=gal
